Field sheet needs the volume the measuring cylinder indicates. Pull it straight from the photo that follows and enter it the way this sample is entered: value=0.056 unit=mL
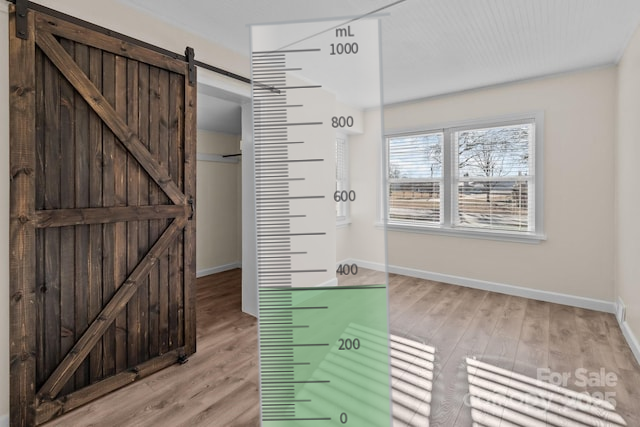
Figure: value=350 unit=mL
